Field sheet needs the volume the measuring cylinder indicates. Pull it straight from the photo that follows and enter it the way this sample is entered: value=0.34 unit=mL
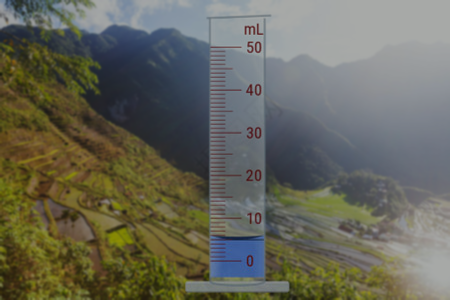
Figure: value=5 unit=mL
